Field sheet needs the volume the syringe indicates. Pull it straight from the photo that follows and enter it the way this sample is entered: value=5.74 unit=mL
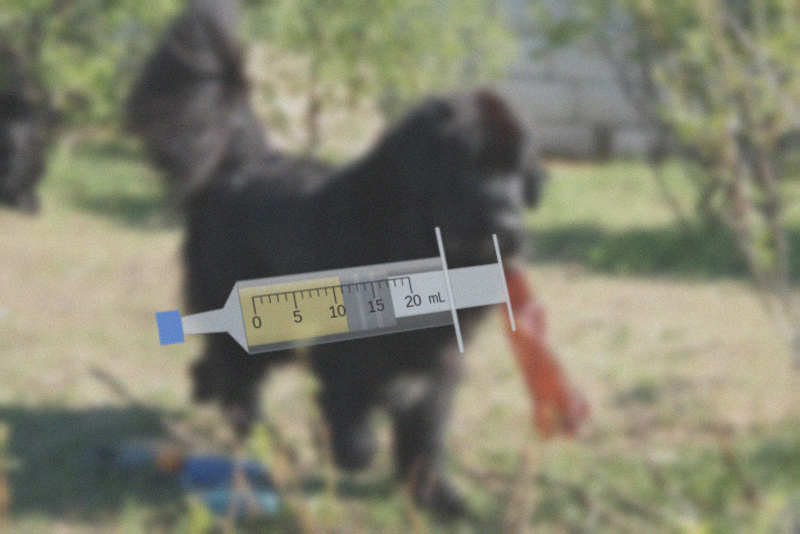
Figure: value=11 unit=mL
